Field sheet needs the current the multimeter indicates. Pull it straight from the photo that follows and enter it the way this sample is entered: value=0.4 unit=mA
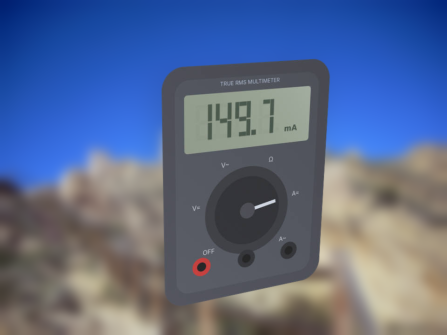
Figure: value=149.7 unit=mA
